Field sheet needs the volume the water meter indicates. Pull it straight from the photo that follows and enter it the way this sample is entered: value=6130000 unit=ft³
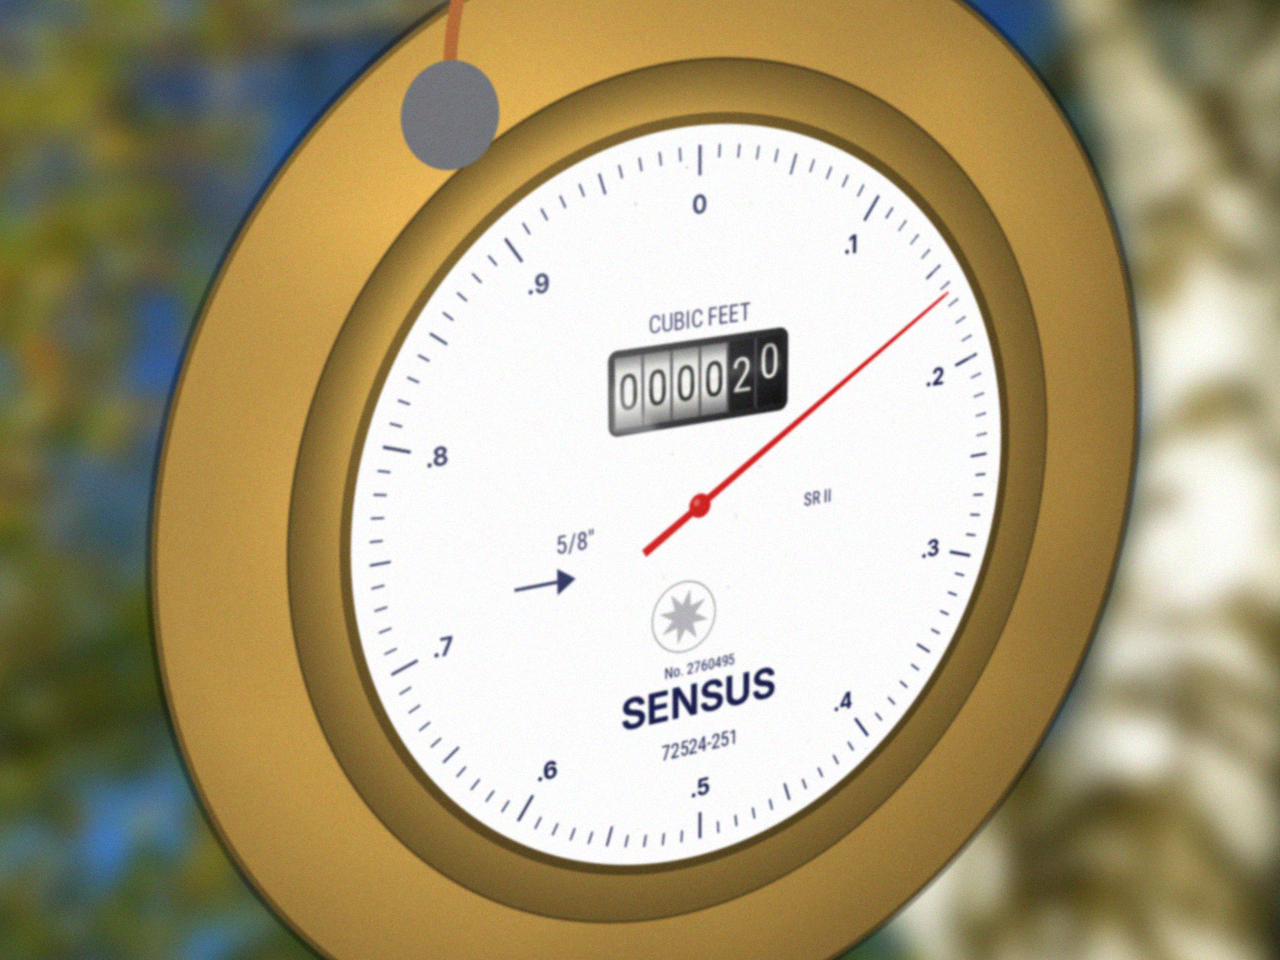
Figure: value=20.16 unit=ft³
